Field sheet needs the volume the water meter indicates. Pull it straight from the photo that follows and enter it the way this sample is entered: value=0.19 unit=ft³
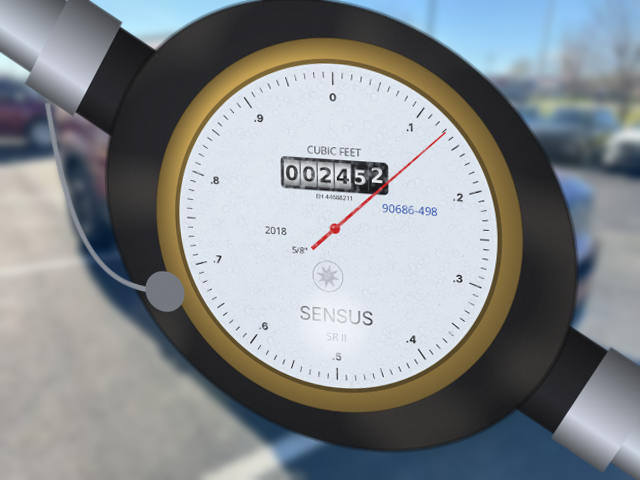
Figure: value=2452.13 unit=ft³
